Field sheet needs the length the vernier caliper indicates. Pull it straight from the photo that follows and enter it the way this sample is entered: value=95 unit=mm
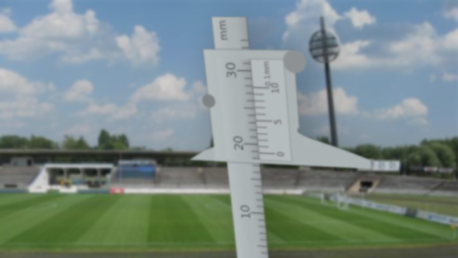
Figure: value=18.8 unit=mm
